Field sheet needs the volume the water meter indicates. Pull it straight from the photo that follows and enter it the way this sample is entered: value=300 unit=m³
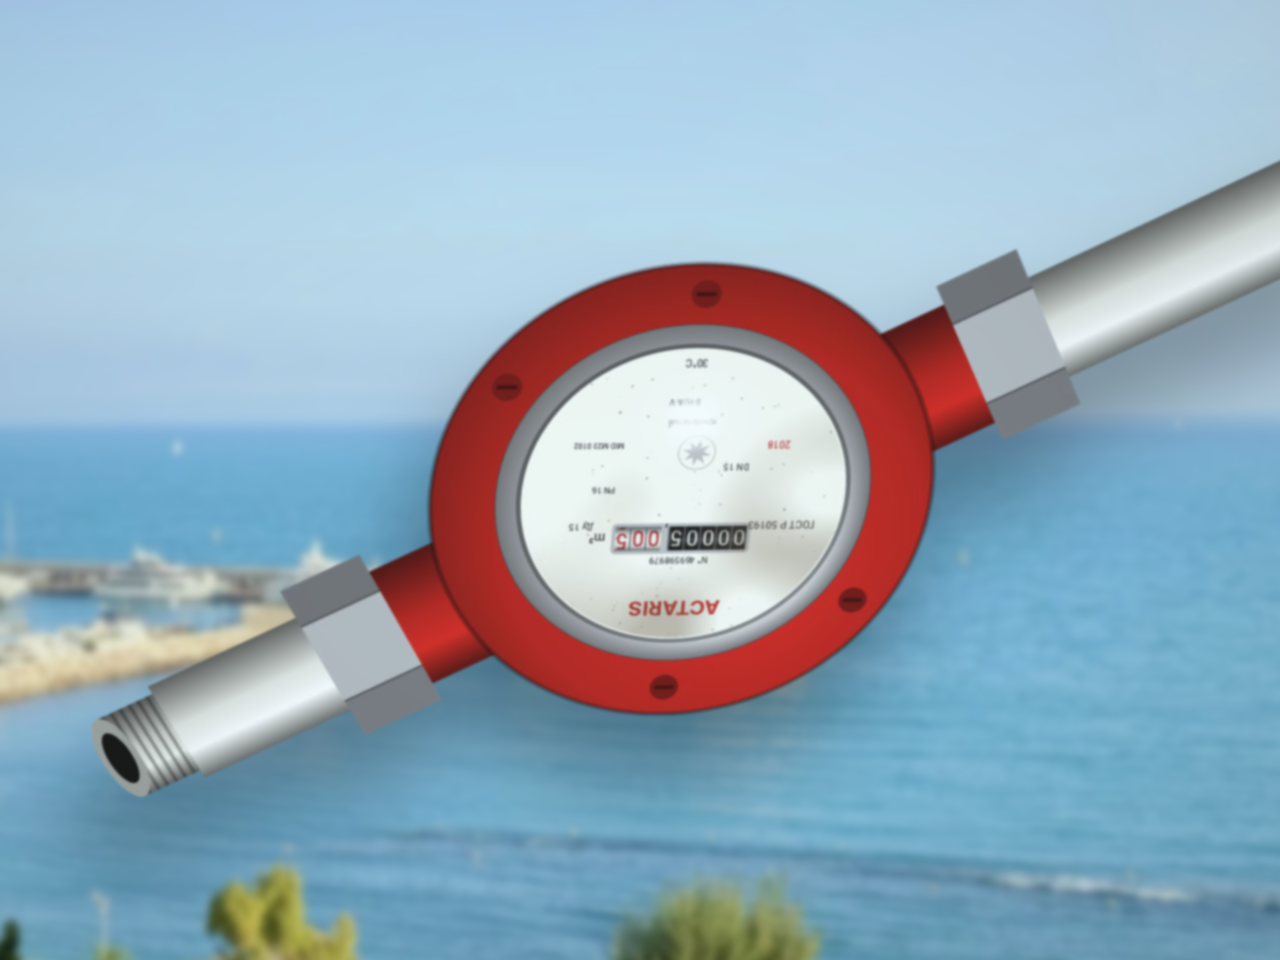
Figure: value=5.005 unit=m³
